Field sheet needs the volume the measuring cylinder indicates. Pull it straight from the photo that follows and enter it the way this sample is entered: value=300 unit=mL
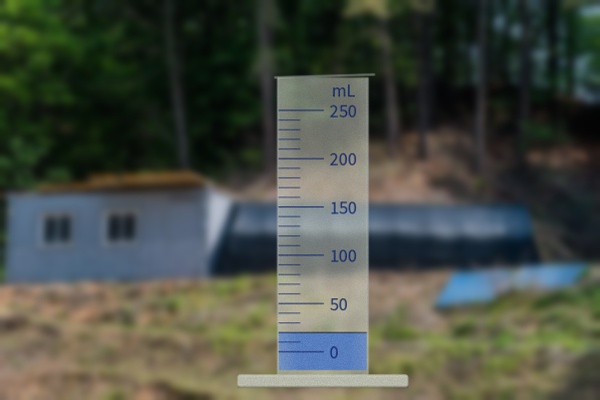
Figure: value=20 unit=mL
